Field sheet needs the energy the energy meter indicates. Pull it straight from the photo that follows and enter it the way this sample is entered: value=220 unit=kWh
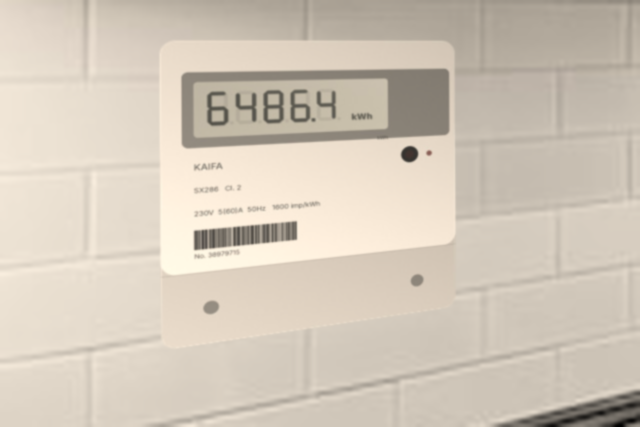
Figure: value=6486.4 unit=kWh
